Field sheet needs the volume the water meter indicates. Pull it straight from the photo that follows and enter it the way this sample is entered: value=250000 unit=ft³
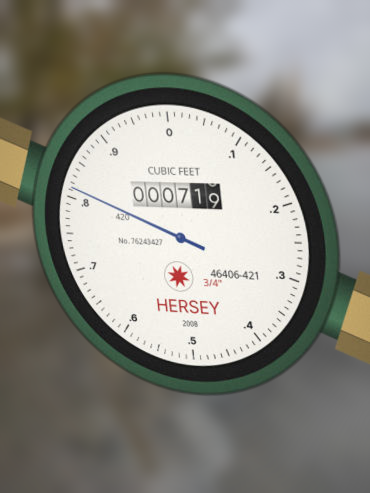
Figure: value=718.81 unit=ft³
